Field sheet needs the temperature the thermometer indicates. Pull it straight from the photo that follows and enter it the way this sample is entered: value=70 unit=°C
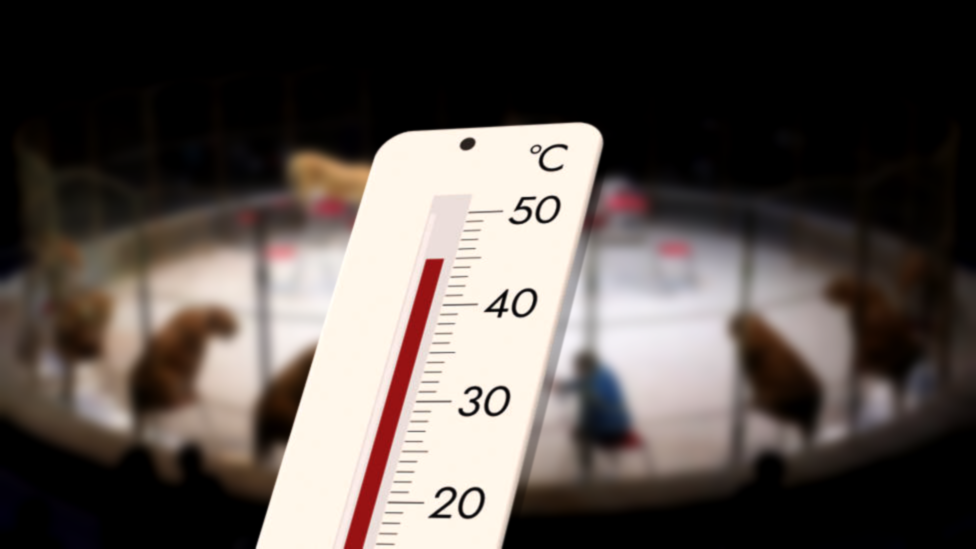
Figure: value=45 unit=°C
